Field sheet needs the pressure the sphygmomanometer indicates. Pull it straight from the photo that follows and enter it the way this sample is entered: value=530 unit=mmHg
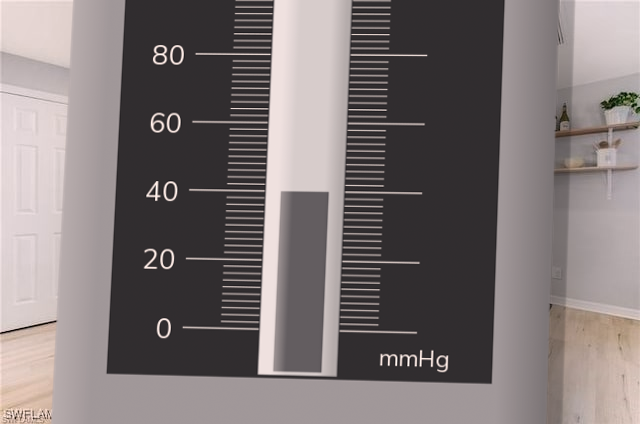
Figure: value=40 unit=mmHg
